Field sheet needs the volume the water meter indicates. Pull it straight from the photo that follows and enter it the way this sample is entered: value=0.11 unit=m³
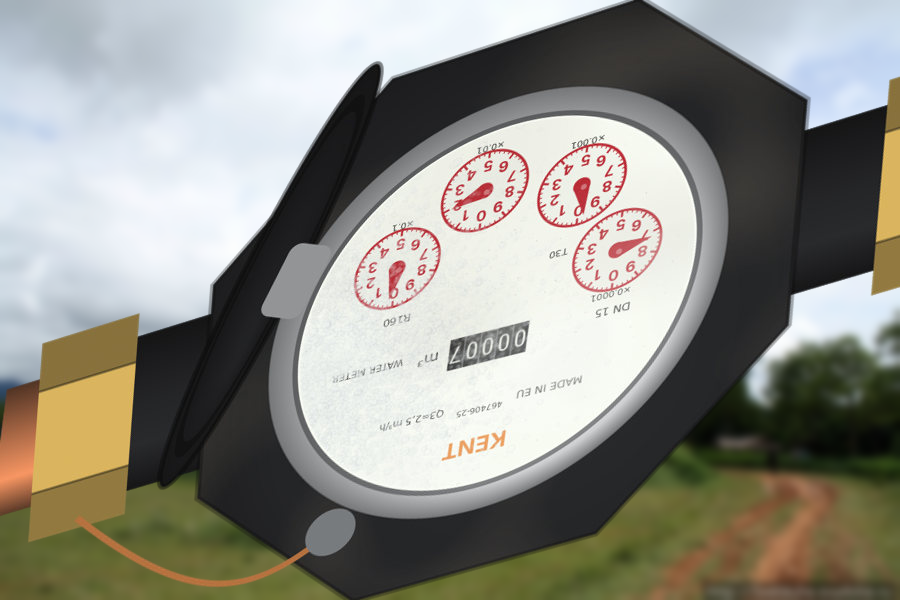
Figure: value=7.0197 unit=m³
